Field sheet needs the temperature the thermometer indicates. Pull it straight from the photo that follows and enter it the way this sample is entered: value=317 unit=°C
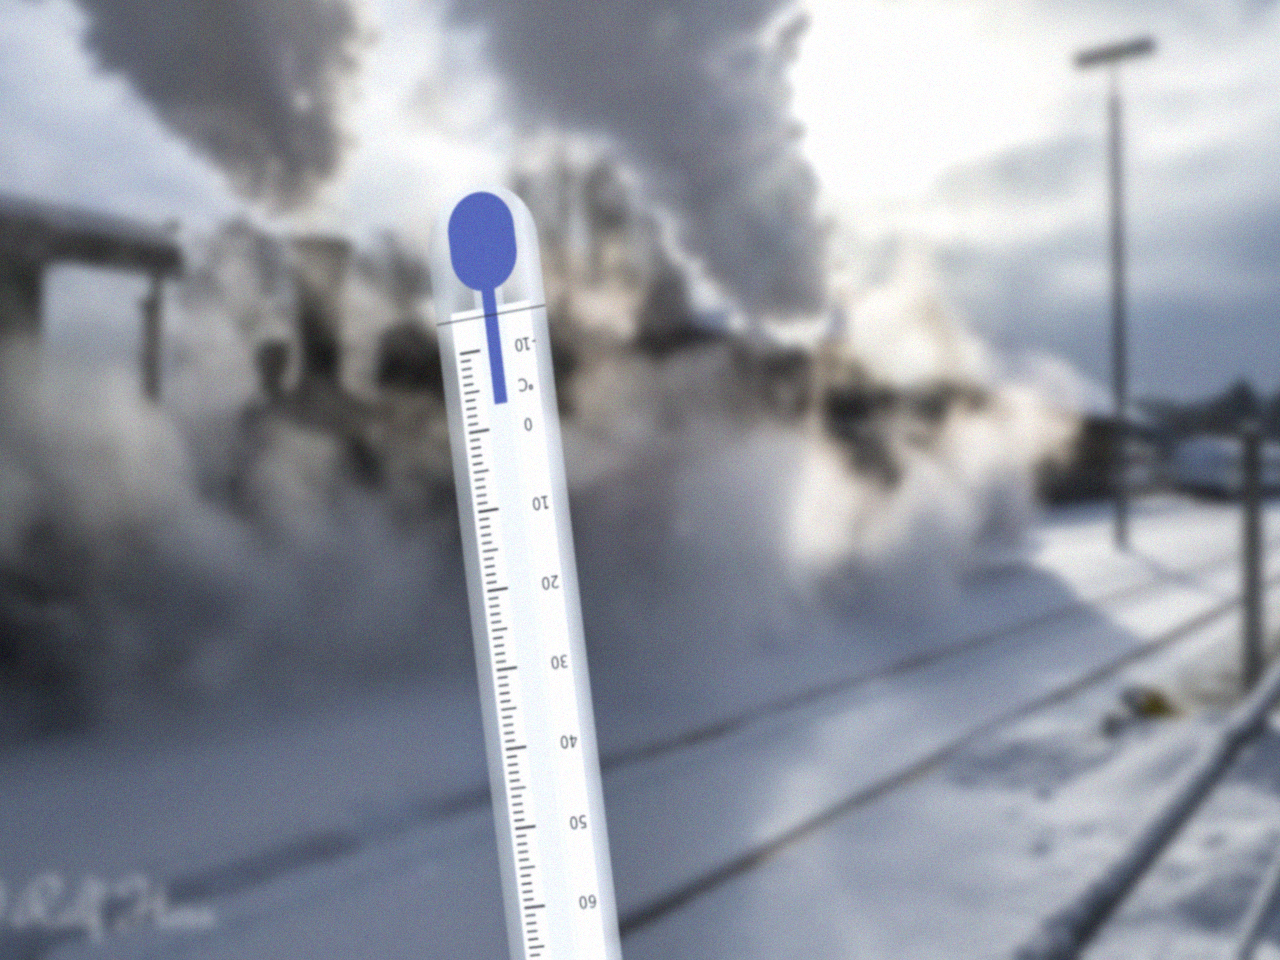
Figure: value=-3 unit=°C
